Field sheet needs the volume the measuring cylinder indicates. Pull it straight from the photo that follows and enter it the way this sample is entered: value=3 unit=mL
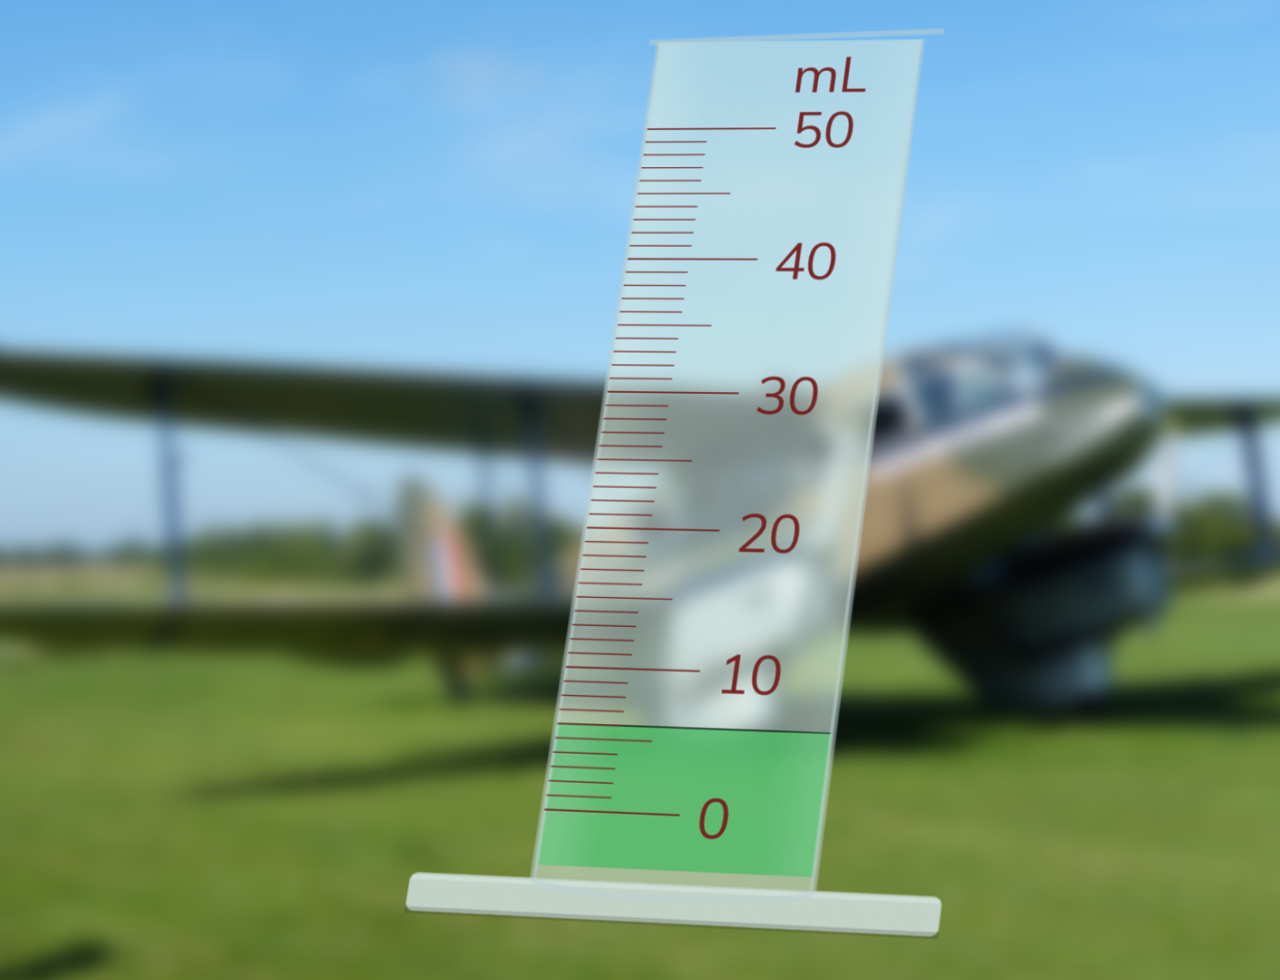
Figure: value=6 unit=mL
